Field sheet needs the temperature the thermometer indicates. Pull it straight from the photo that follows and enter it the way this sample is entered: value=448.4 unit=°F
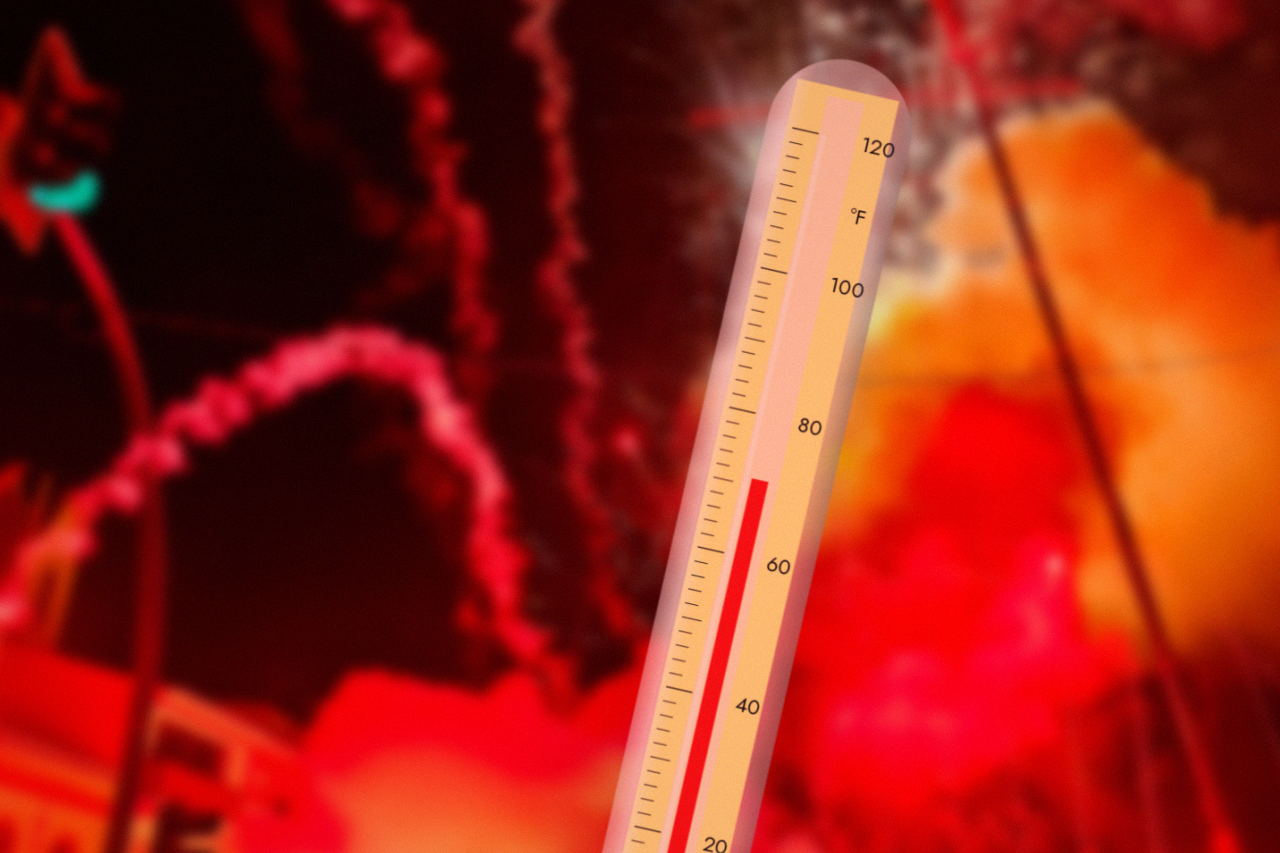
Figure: value=71 unit=°F
